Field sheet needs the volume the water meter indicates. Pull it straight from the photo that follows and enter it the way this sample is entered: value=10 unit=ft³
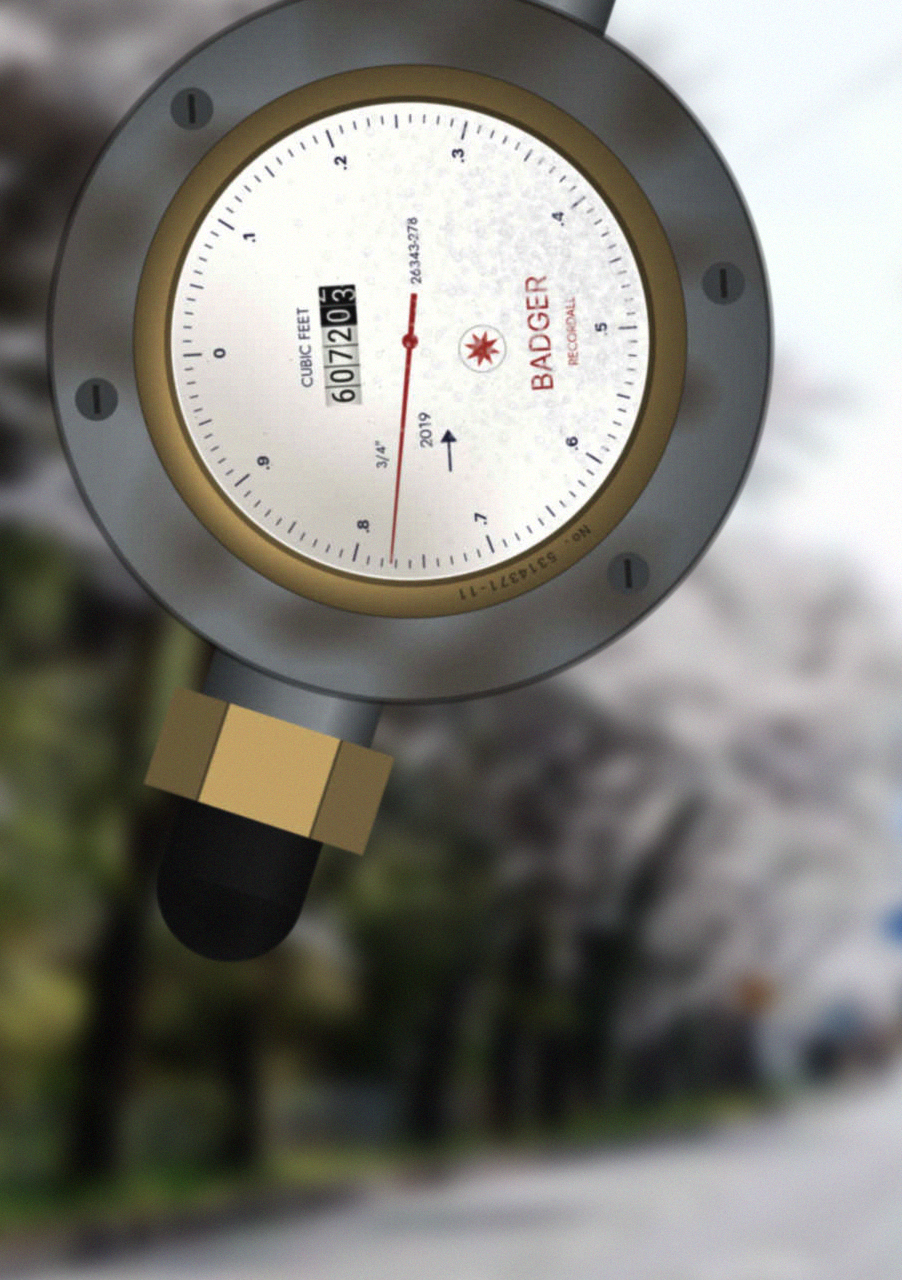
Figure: value=607202.77 unit=ft³
